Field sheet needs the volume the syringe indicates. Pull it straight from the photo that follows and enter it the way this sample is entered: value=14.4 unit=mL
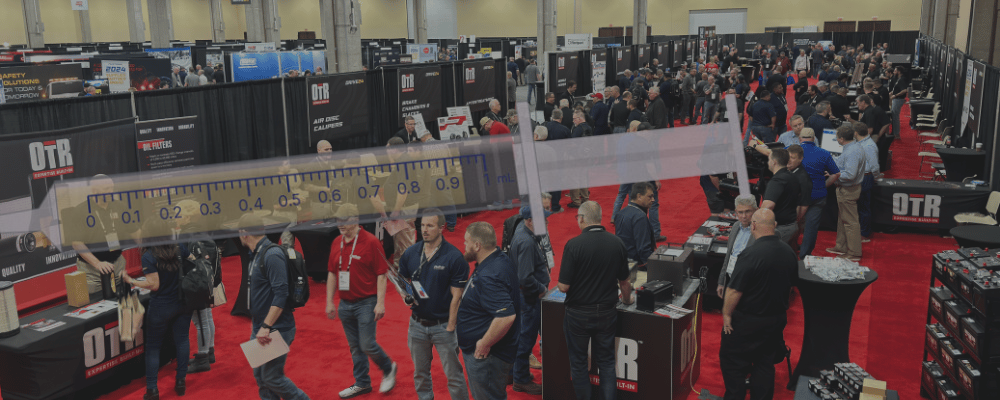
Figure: value=0.94 unit=mL
